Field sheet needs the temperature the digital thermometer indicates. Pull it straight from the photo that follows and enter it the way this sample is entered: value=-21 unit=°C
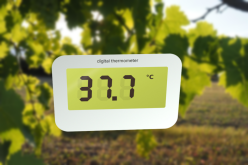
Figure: value=37.7 unit=°C
